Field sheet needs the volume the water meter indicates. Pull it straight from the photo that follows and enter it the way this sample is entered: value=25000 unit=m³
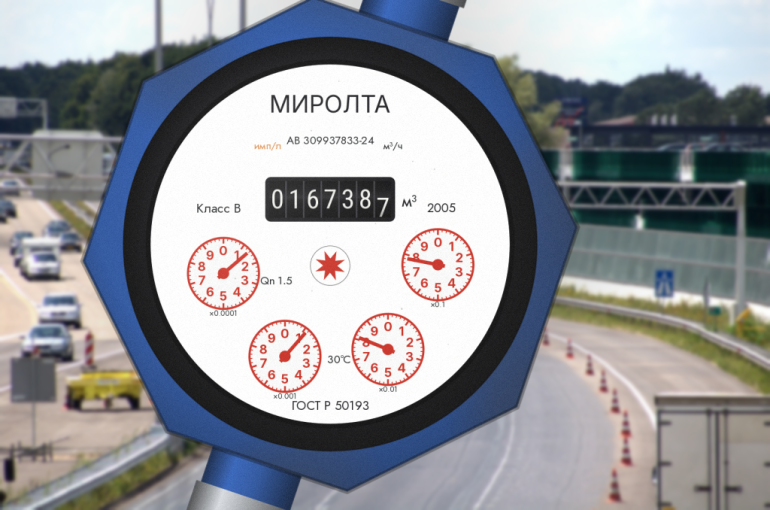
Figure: value=167386.7811 unit=m³
